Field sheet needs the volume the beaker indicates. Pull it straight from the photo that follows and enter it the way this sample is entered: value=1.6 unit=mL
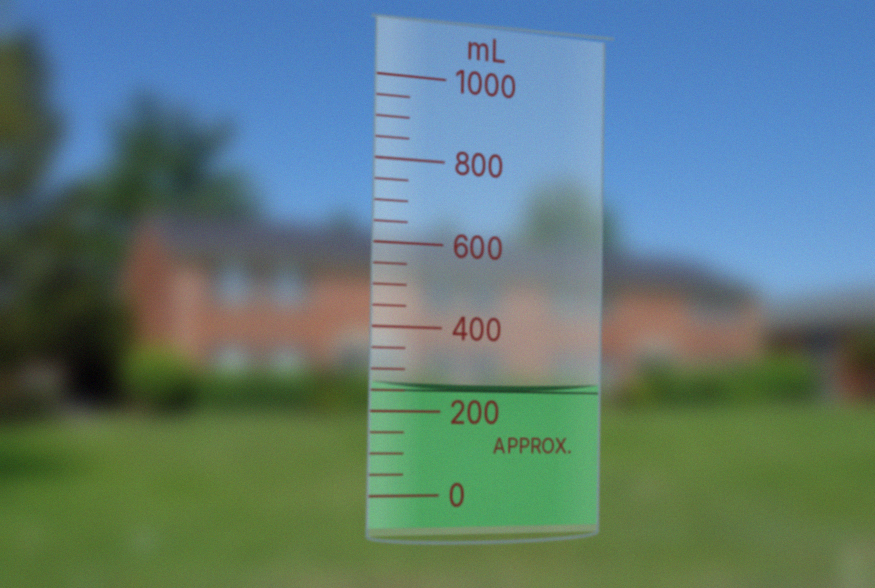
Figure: value=250 unit=mL
